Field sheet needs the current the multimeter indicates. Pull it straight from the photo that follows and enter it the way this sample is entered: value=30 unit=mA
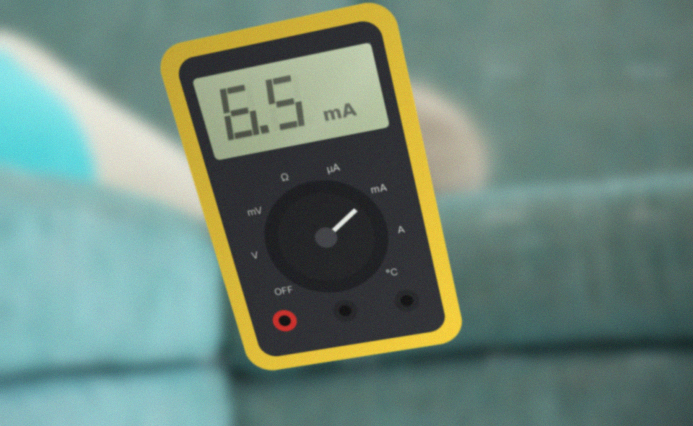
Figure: value=6.5 unit=mA
